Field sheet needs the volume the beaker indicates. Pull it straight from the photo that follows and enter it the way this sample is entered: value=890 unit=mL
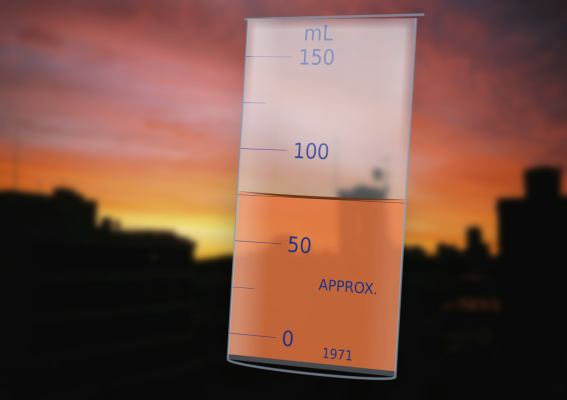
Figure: value=75 unit=mL
